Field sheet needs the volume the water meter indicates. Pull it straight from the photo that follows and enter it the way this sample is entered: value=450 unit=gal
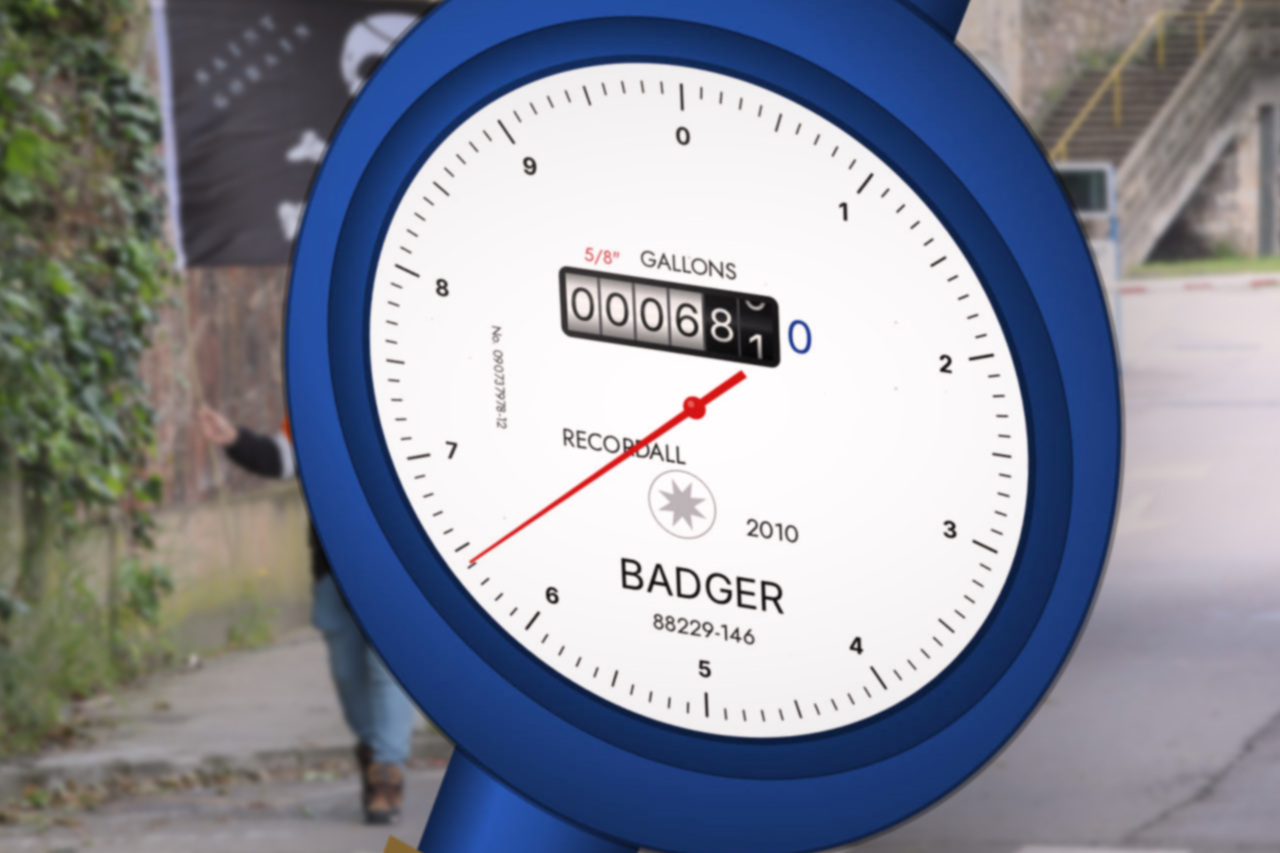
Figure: value=6806.4 unit=gal
